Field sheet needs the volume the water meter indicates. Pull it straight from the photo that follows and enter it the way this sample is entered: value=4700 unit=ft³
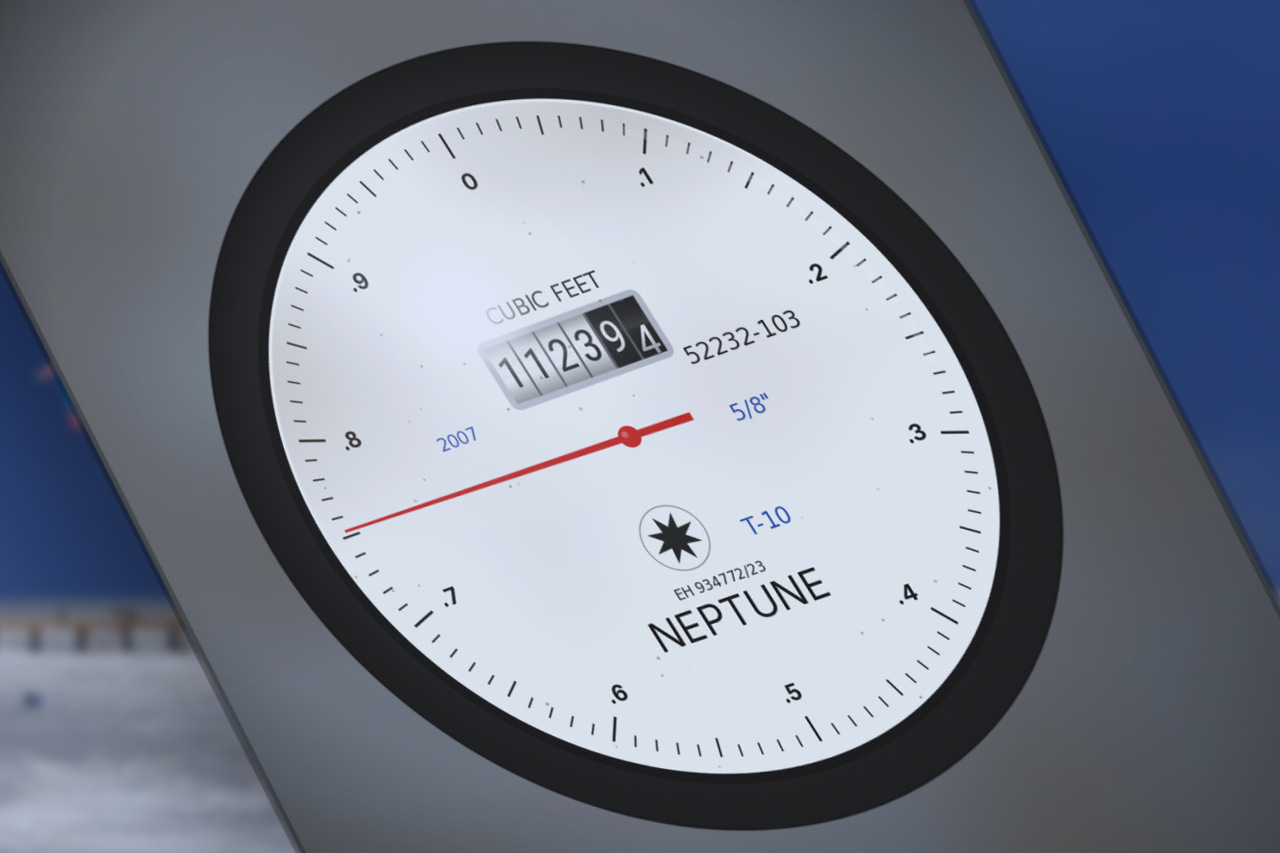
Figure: value=112393.75 unit=ft³
